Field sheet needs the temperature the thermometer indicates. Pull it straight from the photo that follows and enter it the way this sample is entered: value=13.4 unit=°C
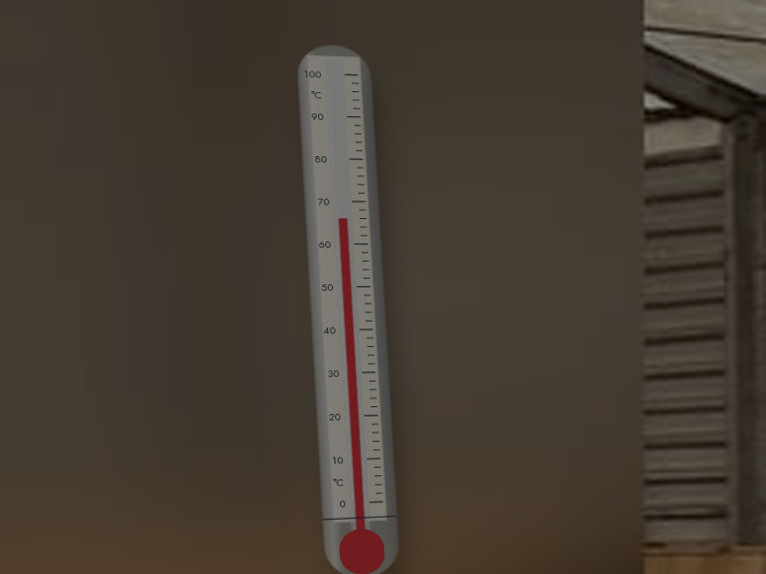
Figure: value=66 unit=°C
